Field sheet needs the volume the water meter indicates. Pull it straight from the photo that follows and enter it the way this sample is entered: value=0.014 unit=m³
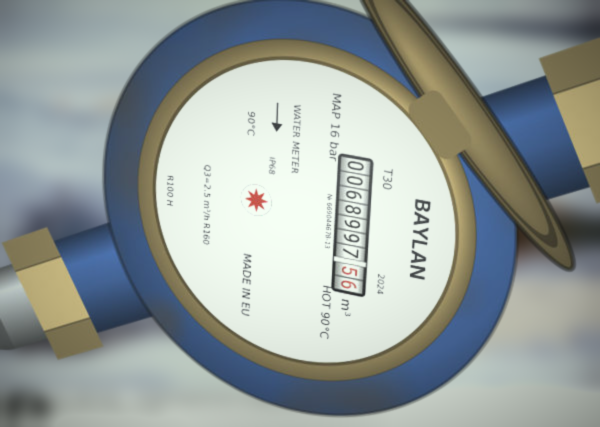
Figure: value=68997.56 unit=m³
